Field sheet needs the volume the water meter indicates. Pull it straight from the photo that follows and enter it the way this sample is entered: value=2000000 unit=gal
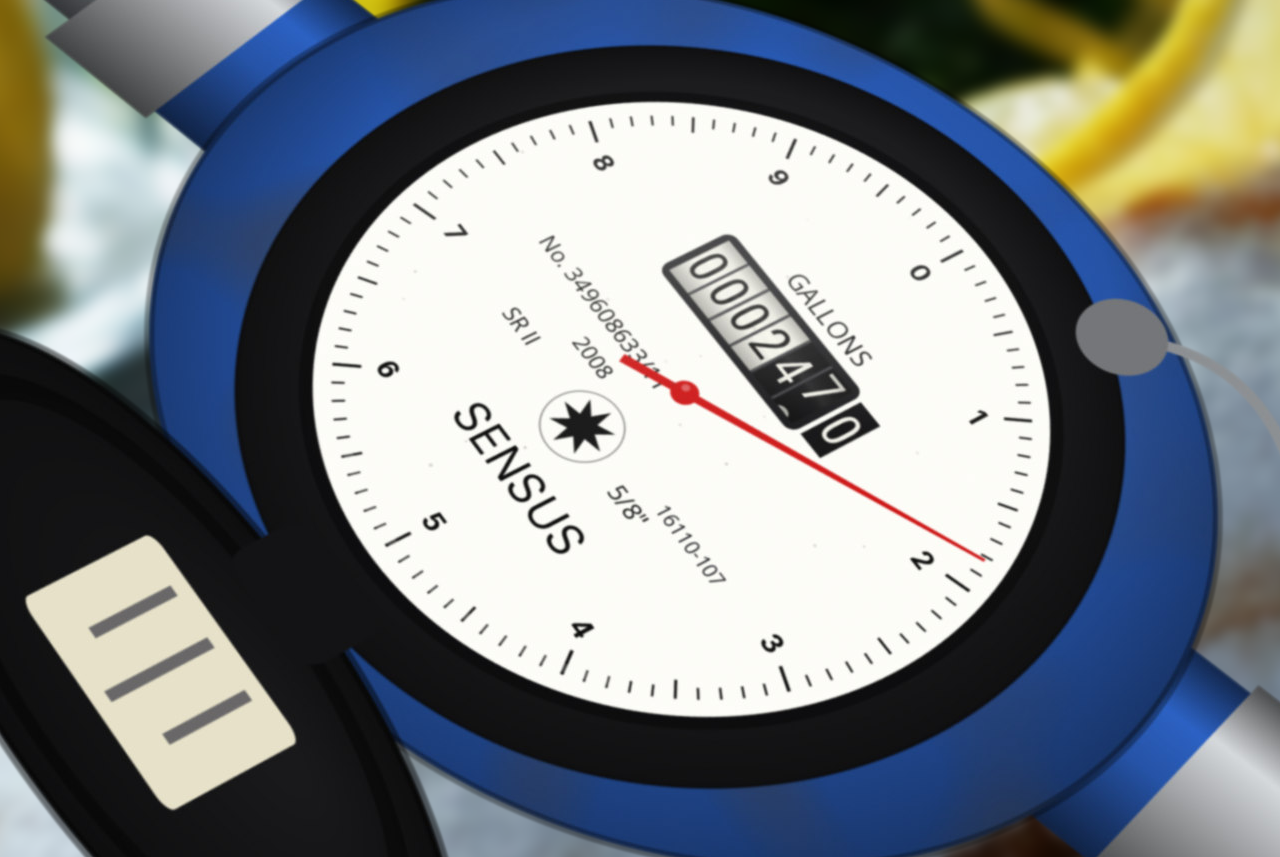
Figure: value=2471.8 unit=gal
